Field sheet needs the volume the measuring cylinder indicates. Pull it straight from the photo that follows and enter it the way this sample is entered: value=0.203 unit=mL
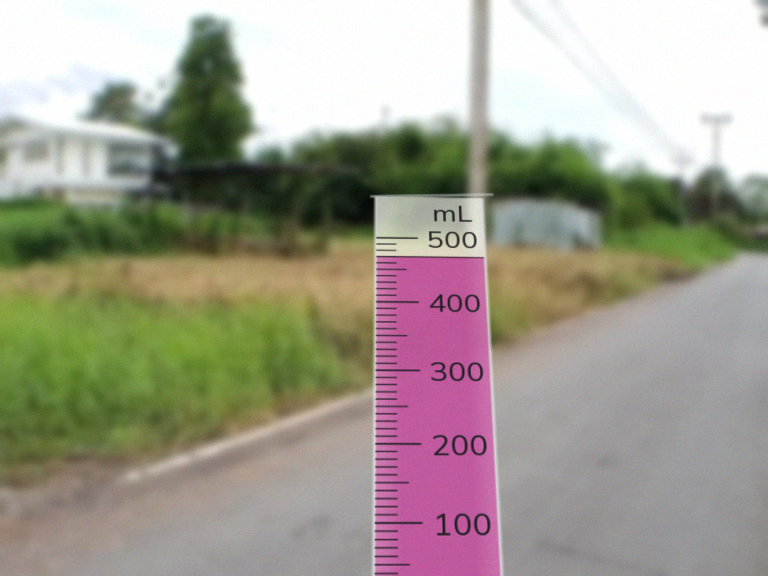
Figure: value=470 unit=mL
